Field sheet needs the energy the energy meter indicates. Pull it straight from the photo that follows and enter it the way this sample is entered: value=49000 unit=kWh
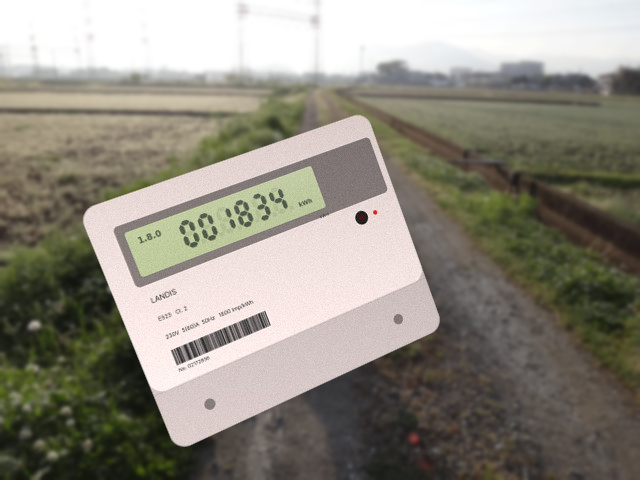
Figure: value=1834 unit=kWh
